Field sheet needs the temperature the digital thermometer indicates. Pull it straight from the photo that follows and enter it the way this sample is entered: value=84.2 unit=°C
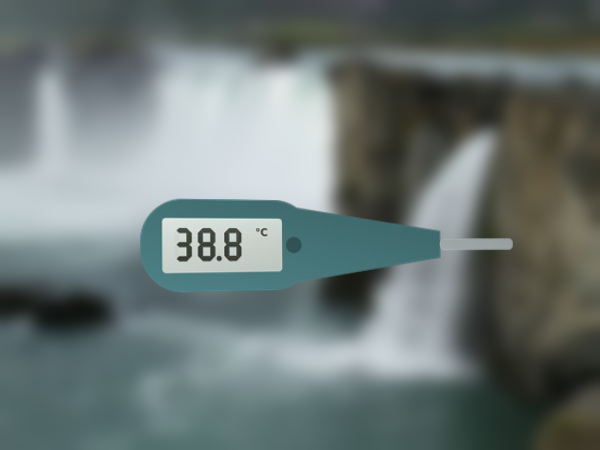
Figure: value=38.8 unit=°C
